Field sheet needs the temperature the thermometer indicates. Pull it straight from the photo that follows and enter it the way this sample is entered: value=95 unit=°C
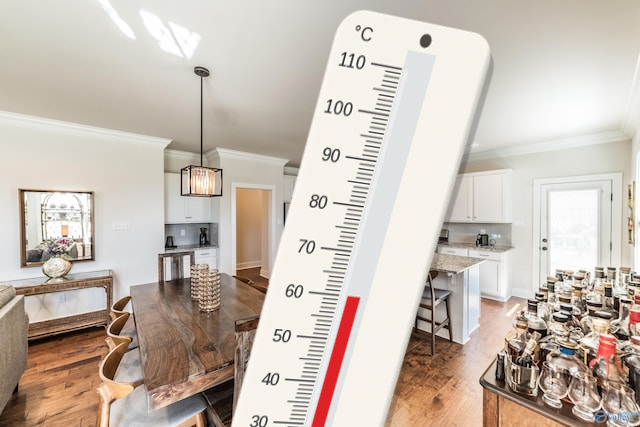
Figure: value=60 unit=°C
